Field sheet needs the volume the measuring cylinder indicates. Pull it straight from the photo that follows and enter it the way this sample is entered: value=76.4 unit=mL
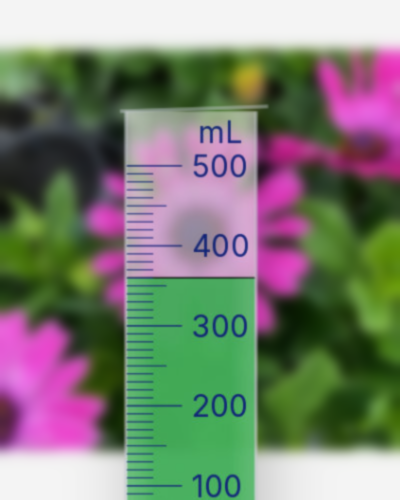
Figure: value=360 unit=mL
